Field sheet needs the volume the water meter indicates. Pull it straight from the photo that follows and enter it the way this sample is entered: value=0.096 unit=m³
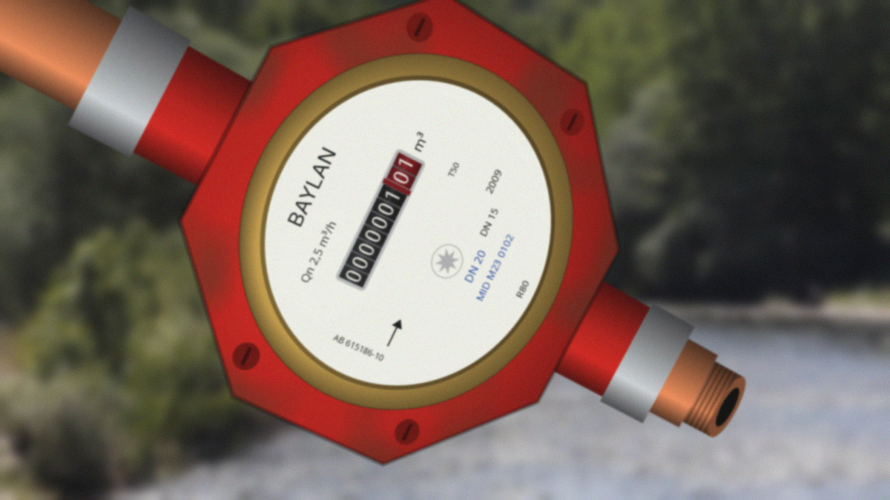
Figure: value=1.01 unit=m³
